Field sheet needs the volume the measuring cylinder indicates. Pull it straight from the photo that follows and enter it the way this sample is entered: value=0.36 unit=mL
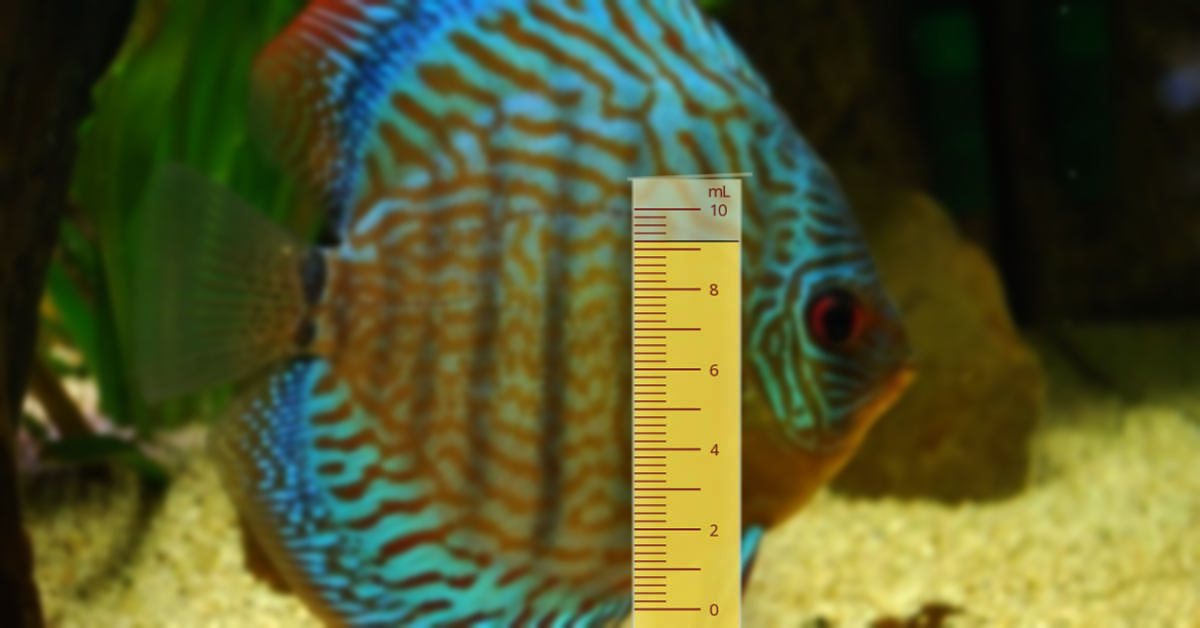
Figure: value=9.2 unit=mL
